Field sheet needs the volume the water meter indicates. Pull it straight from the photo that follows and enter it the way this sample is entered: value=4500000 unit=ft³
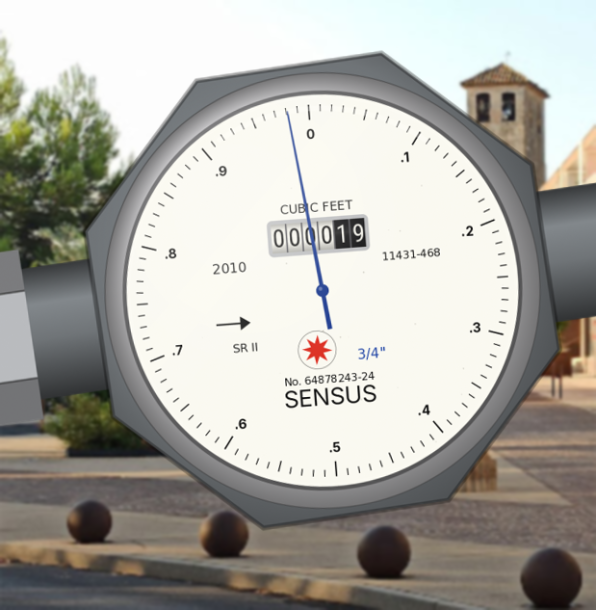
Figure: value=18.98 unit=ft³
